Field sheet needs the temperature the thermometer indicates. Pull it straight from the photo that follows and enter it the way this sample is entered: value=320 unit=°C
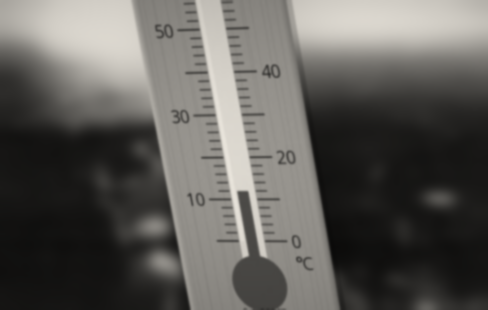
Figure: value=12 unit=°C
